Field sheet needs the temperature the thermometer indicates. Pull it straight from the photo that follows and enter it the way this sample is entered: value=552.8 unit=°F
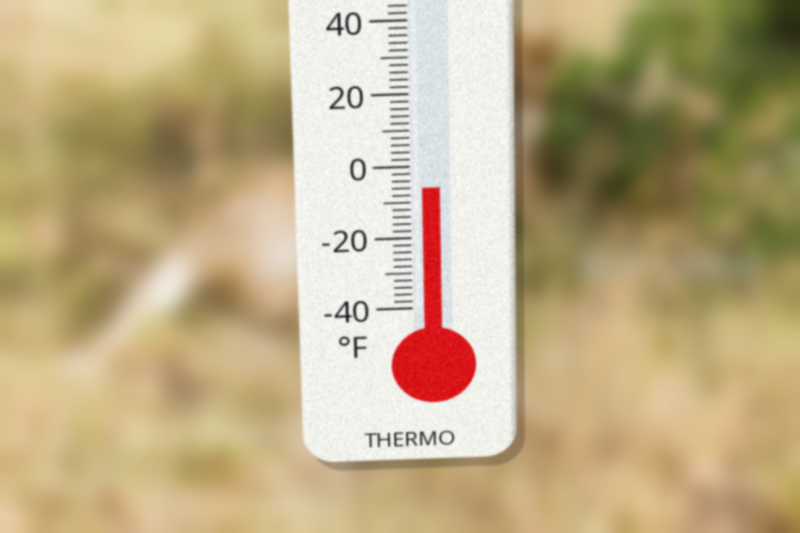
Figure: value=-6 unit=°F
